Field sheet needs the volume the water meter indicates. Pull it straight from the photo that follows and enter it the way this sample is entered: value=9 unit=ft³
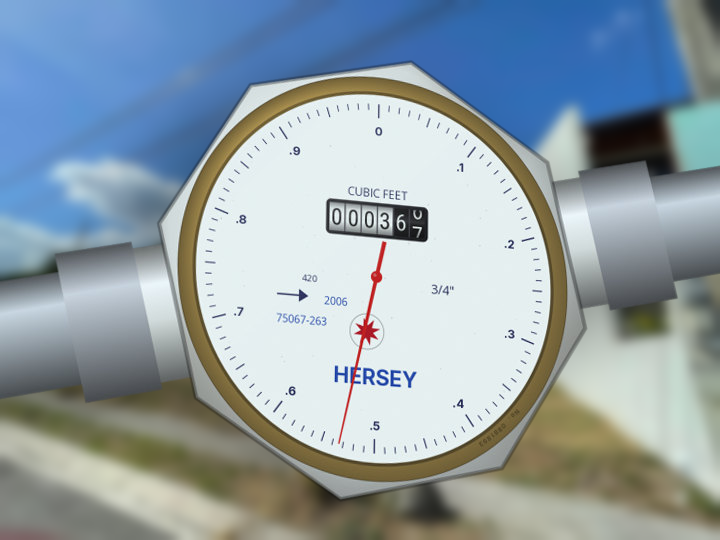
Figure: value=366.53 unit=ft³
